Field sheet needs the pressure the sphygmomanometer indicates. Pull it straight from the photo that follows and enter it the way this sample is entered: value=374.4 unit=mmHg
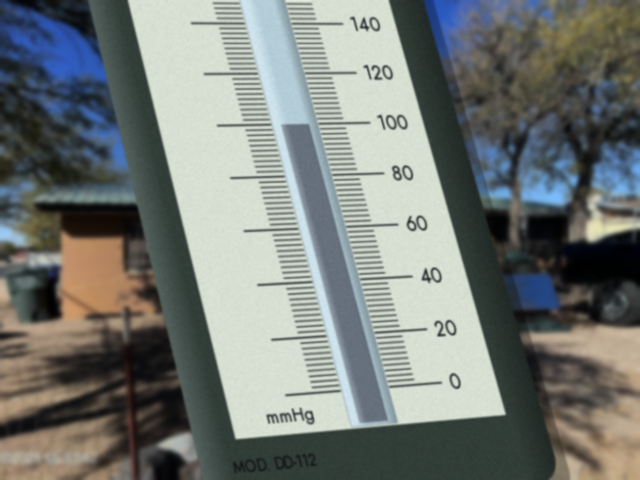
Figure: value=100 unit=mmHg
